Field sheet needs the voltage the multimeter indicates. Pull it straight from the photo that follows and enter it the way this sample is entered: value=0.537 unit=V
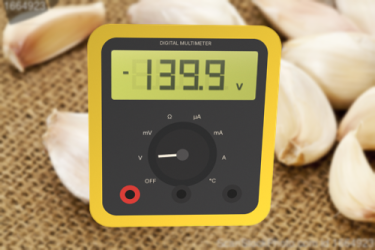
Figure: value=-139.9 unit=V
